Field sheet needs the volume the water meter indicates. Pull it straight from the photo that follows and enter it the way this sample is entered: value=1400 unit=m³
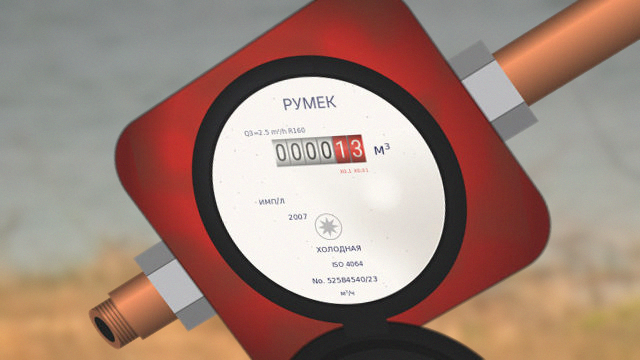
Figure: value=0.13 unit=m³
